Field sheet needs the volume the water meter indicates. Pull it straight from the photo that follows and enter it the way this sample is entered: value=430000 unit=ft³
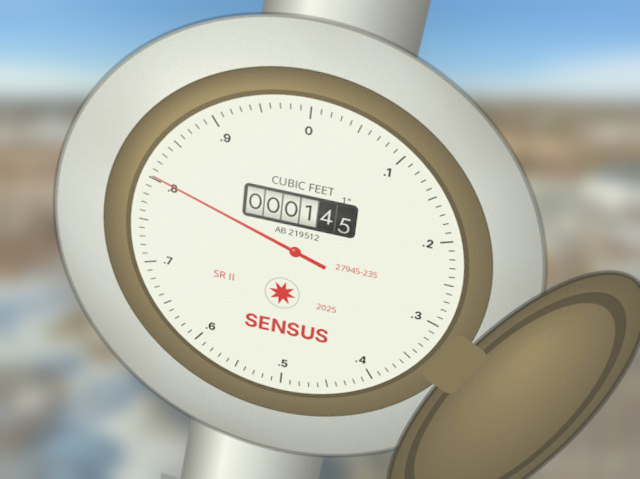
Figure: value=144.80 unit=ft³
